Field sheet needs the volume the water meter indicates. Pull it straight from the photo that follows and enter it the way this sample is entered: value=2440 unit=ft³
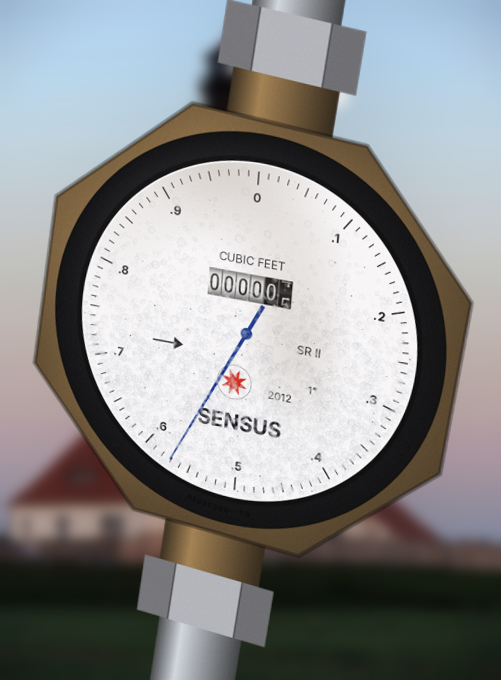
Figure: value=4.57 unit=ft³
